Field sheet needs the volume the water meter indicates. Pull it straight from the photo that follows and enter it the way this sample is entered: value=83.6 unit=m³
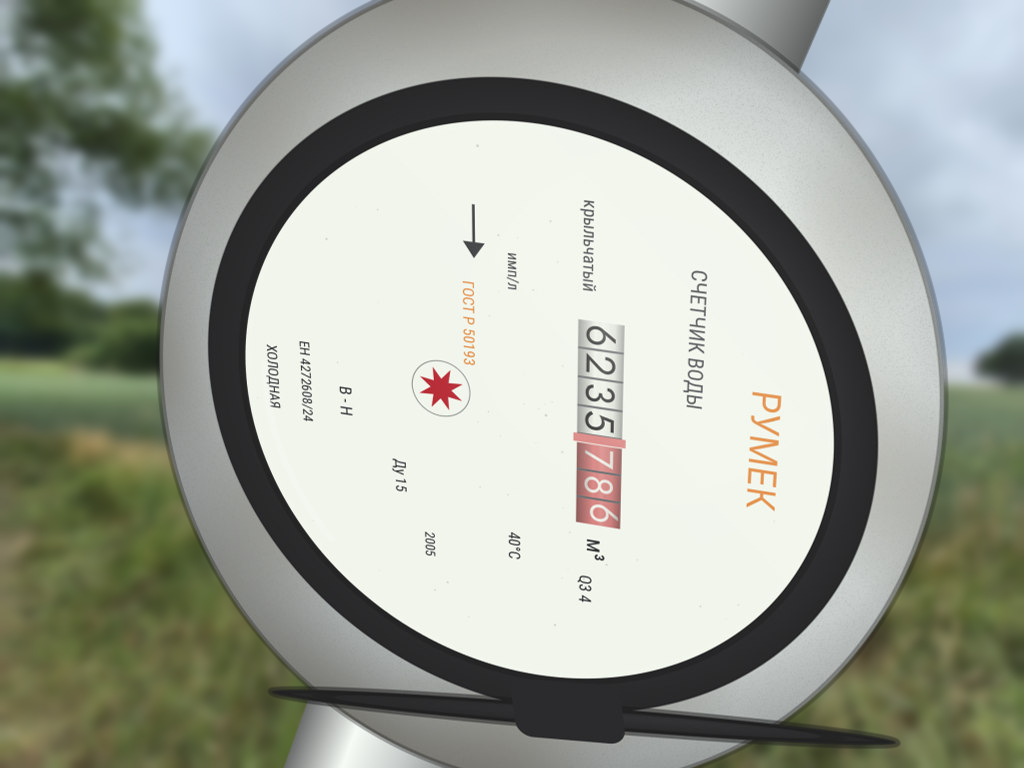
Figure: value=6235.786 unit=m³
